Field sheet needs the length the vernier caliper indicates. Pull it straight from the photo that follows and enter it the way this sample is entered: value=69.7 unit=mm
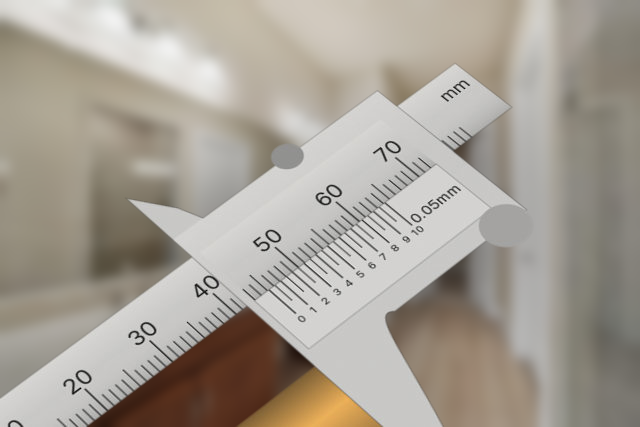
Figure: value=45.2 unit=mm
